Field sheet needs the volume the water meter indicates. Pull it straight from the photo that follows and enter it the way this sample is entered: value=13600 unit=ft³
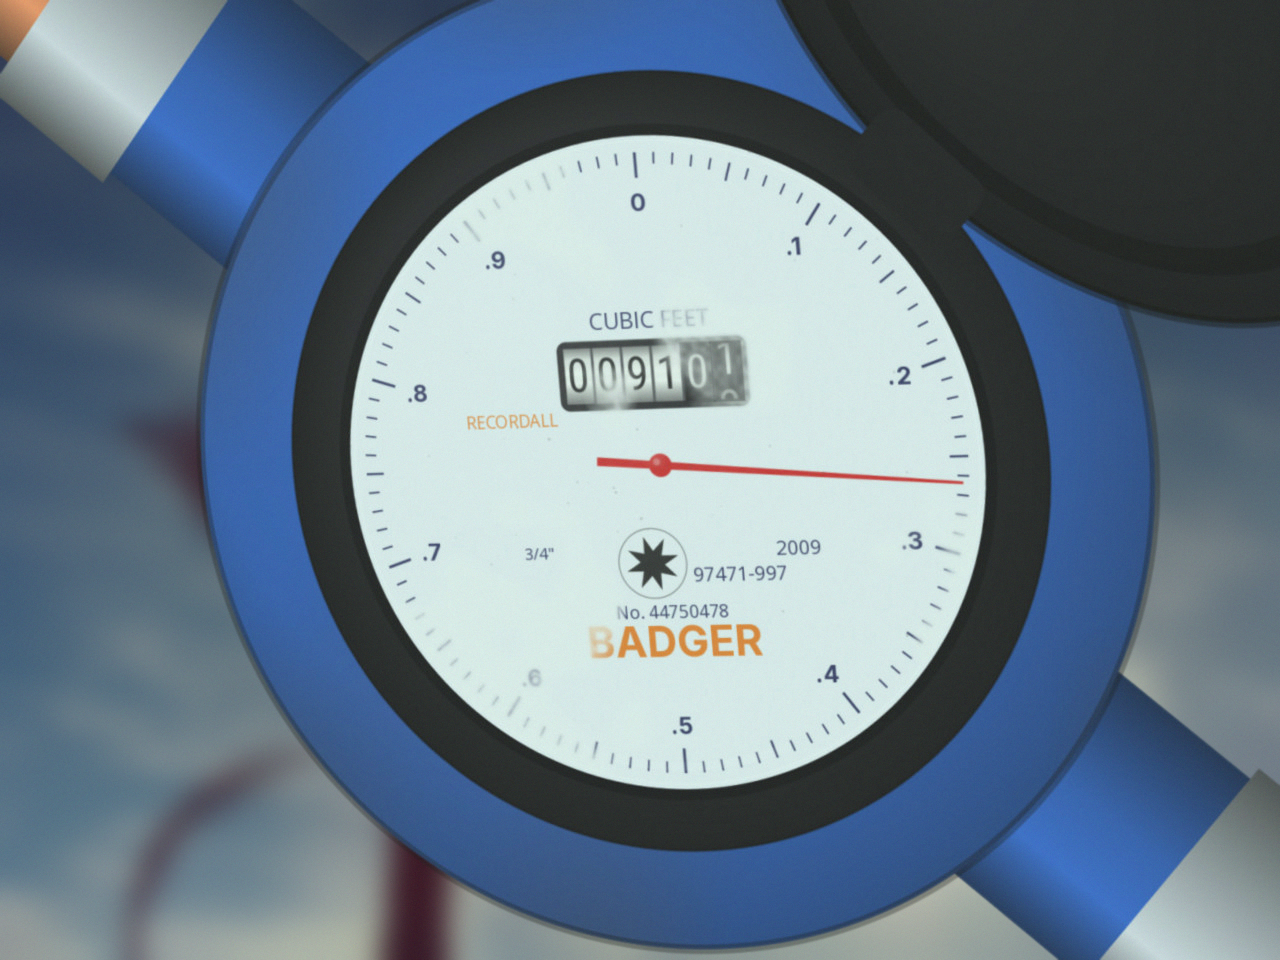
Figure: value=9101.26 unit=ft³
